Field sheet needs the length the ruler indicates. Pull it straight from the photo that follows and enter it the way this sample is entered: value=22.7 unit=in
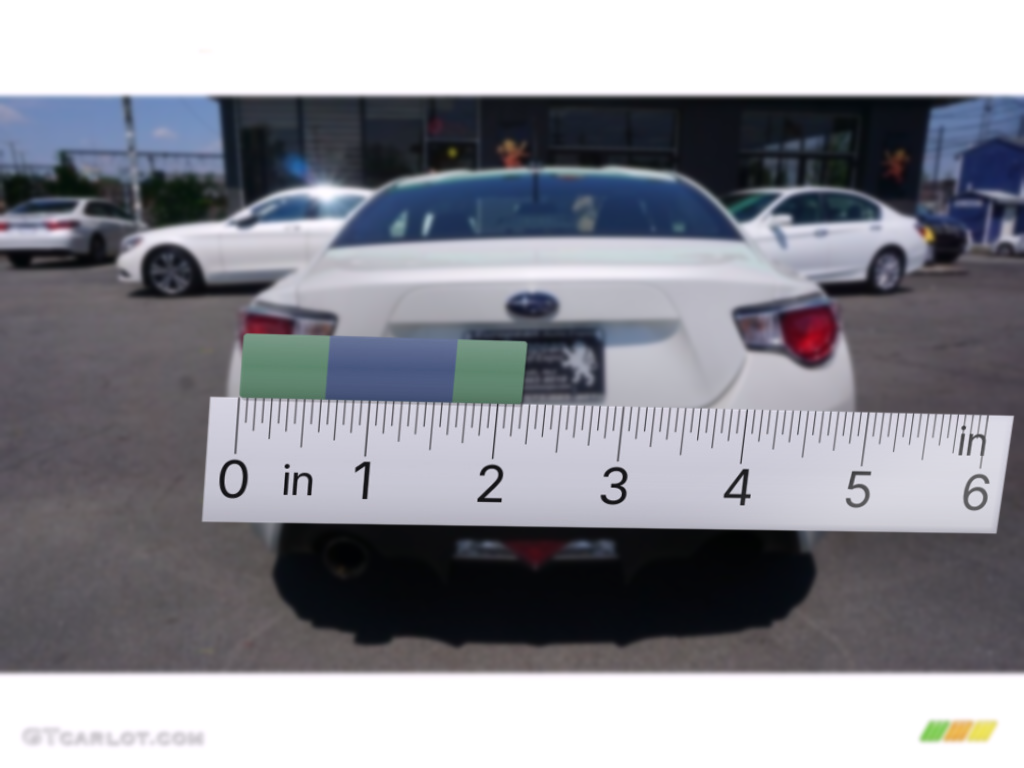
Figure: value=2.1875 unit=in
